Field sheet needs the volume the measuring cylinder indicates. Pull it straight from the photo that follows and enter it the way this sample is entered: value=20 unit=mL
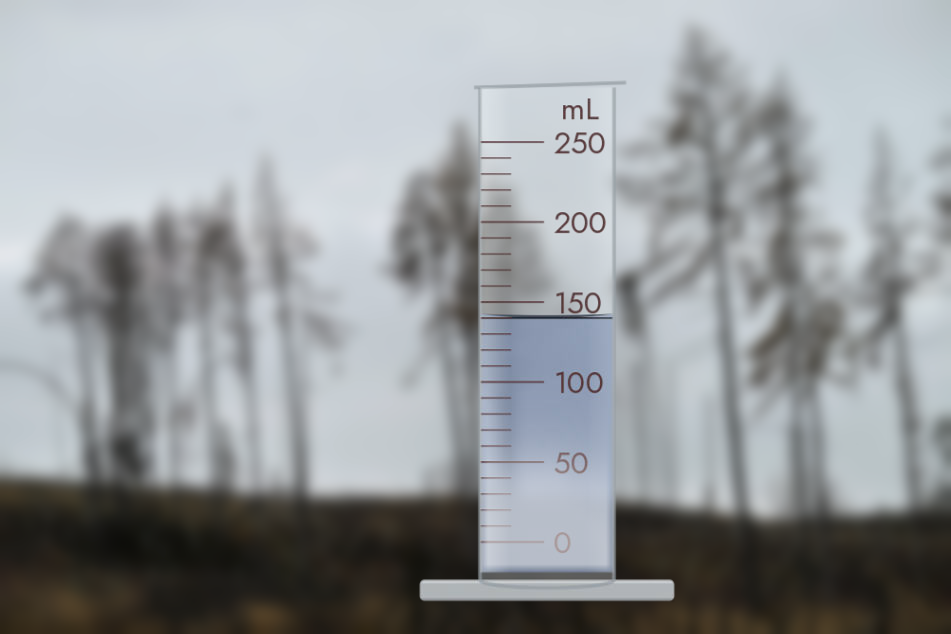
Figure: value=140 unit=mL
